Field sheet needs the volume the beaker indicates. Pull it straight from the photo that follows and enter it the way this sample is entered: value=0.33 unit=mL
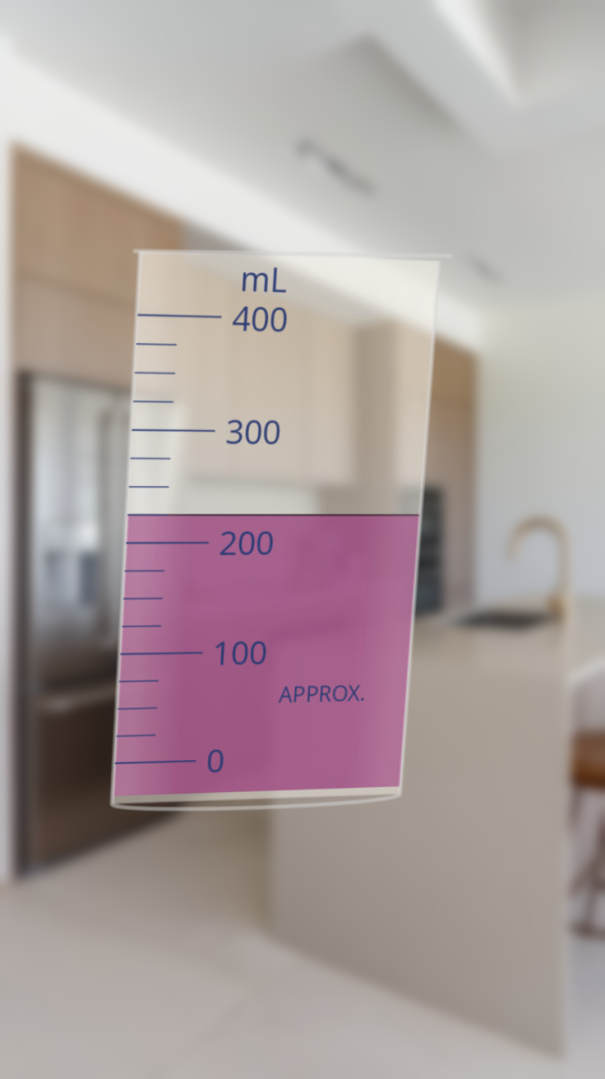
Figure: value=225 unit=mL
